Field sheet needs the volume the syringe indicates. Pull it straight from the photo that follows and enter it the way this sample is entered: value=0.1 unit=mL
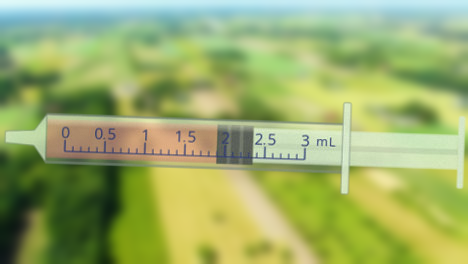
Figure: value=1.9 unit=mL
